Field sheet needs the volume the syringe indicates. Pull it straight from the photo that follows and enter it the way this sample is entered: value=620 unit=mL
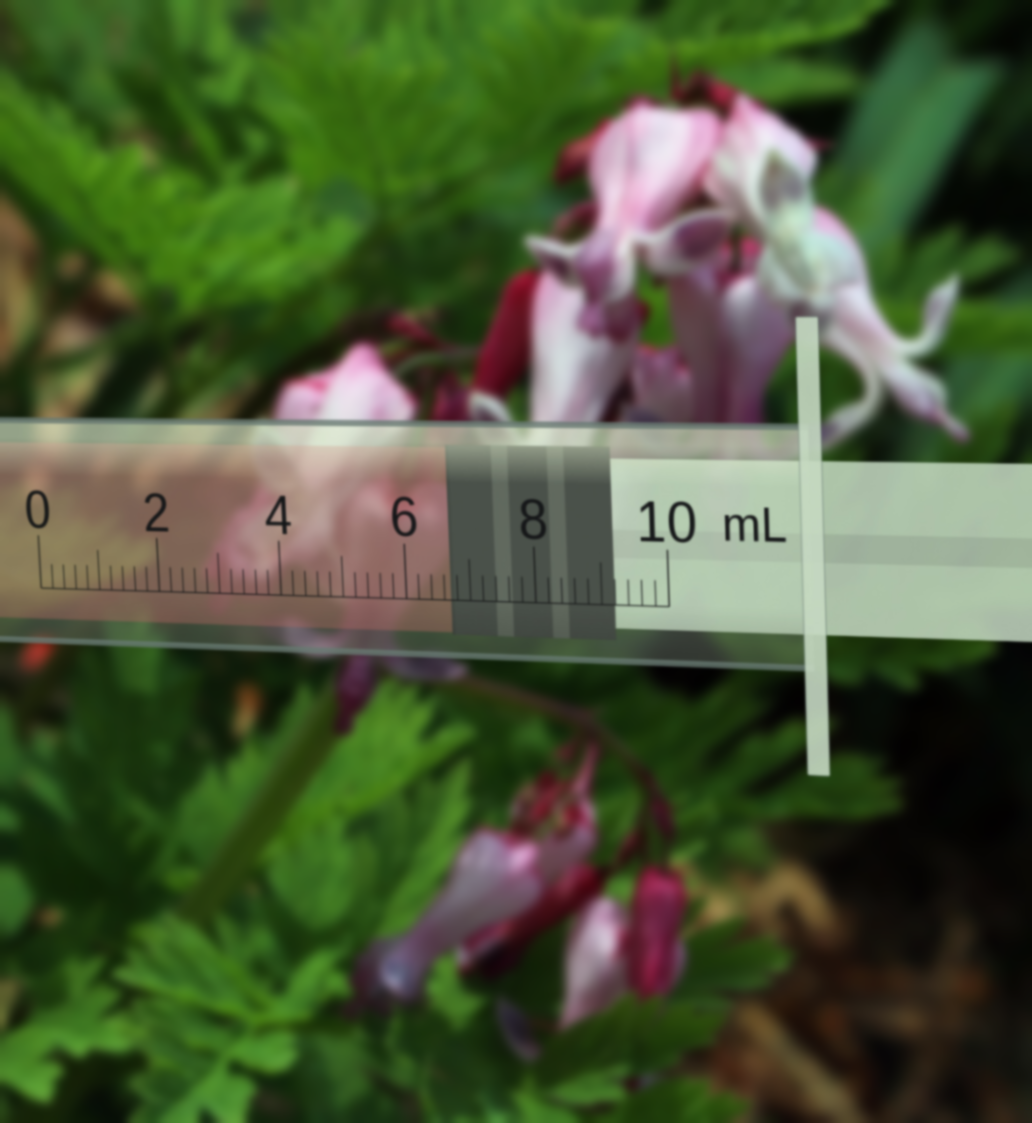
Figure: value=6.7 unit=mL
